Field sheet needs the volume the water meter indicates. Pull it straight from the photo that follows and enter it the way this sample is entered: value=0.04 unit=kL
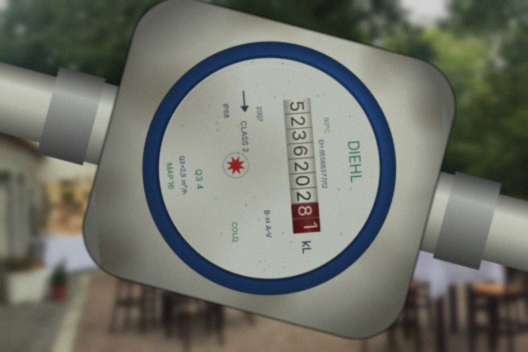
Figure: value=5236202.81 unit=kL
